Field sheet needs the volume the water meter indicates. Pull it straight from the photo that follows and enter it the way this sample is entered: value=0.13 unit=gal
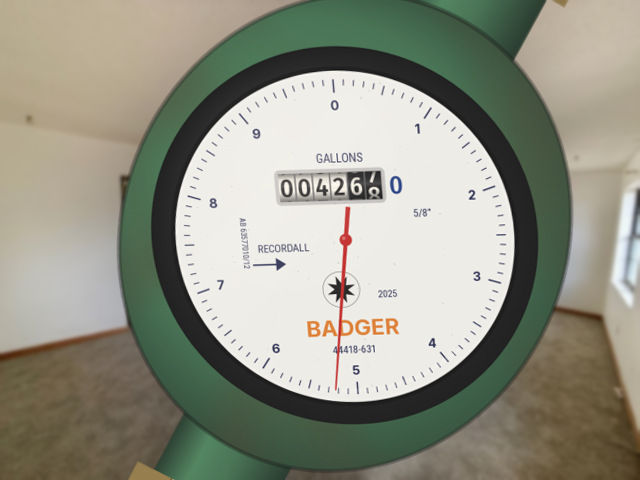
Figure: value=42675.2 unit=gal
